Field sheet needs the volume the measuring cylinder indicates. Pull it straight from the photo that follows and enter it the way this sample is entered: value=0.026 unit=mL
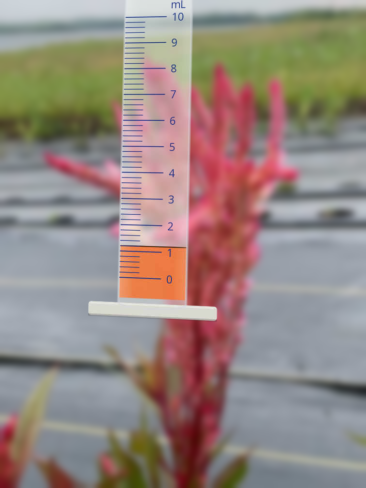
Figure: value=1.2 unit=mL
